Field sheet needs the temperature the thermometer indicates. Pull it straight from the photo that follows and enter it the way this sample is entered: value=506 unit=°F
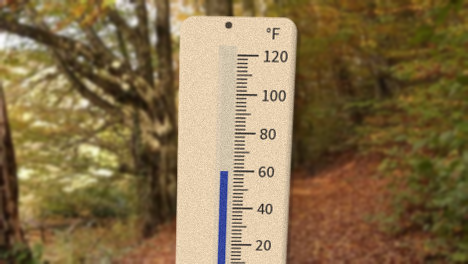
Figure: value=60 unit=°F
